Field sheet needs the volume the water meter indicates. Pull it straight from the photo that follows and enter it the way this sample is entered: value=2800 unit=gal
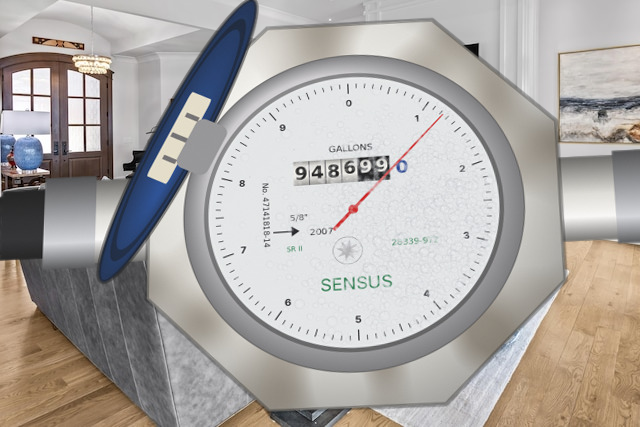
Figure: value=9486991.2 unit=gal
